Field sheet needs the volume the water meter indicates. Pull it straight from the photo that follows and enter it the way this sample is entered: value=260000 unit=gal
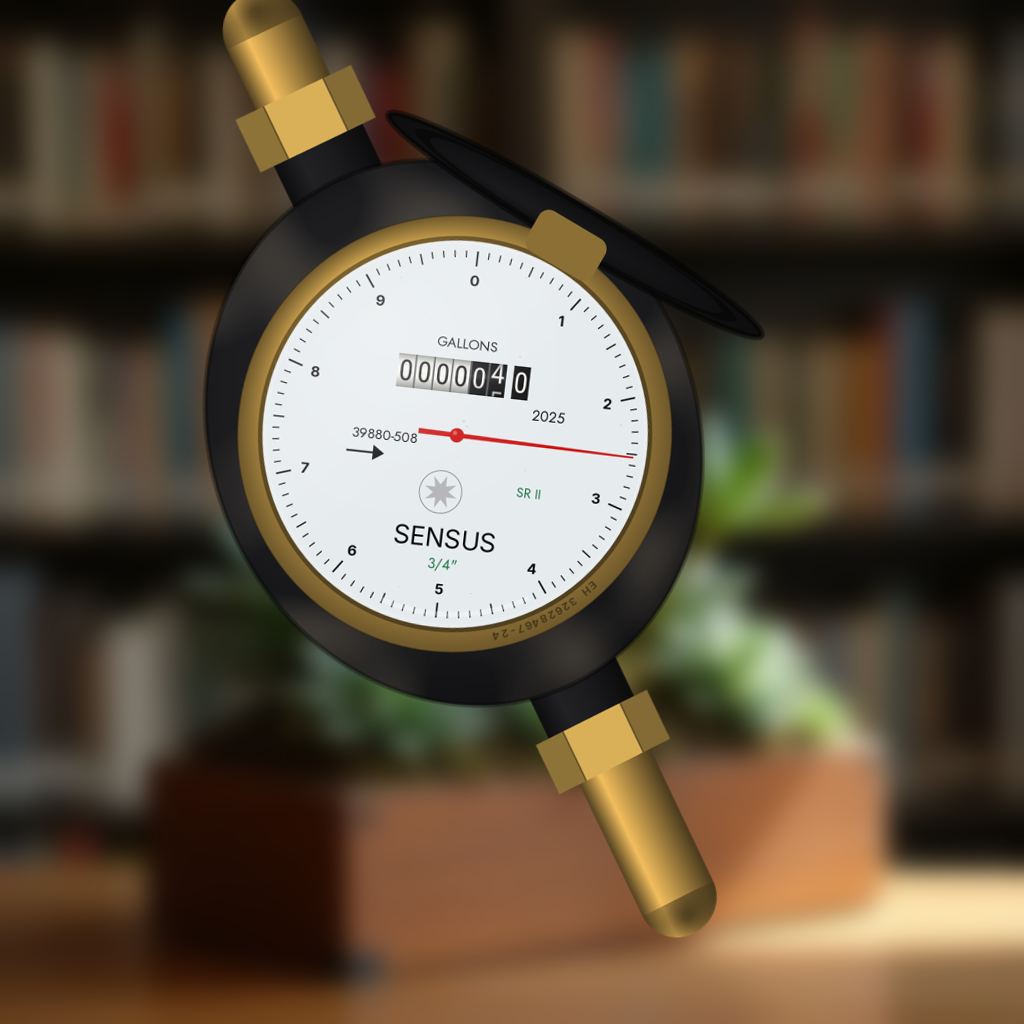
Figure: value=42.5 unit=gal
